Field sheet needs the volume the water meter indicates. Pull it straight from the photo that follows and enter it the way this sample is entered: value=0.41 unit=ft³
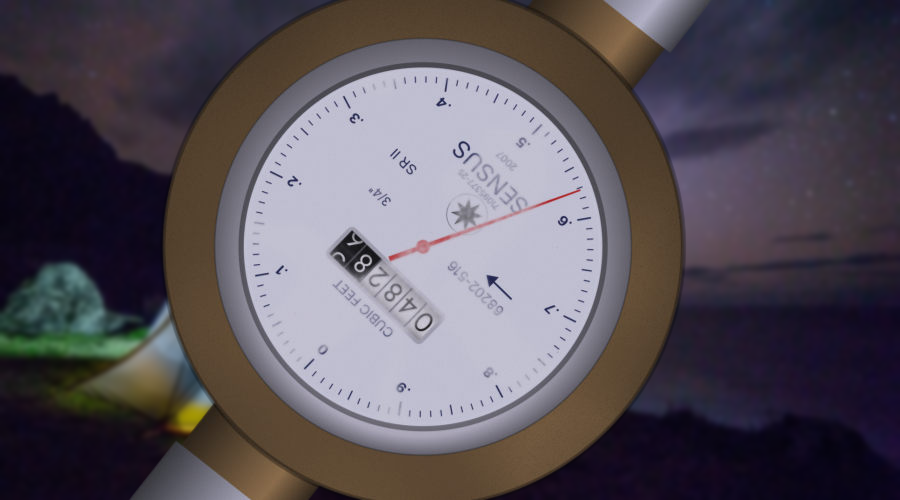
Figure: value=48285.57 unit=ft³
